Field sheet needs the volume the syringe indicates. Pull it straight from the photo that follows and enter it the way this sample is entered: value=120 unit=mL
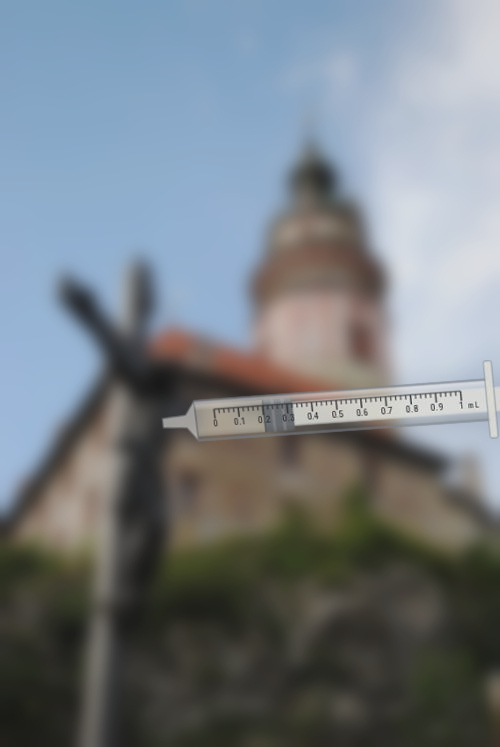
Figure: value=0.2 unit=mL
